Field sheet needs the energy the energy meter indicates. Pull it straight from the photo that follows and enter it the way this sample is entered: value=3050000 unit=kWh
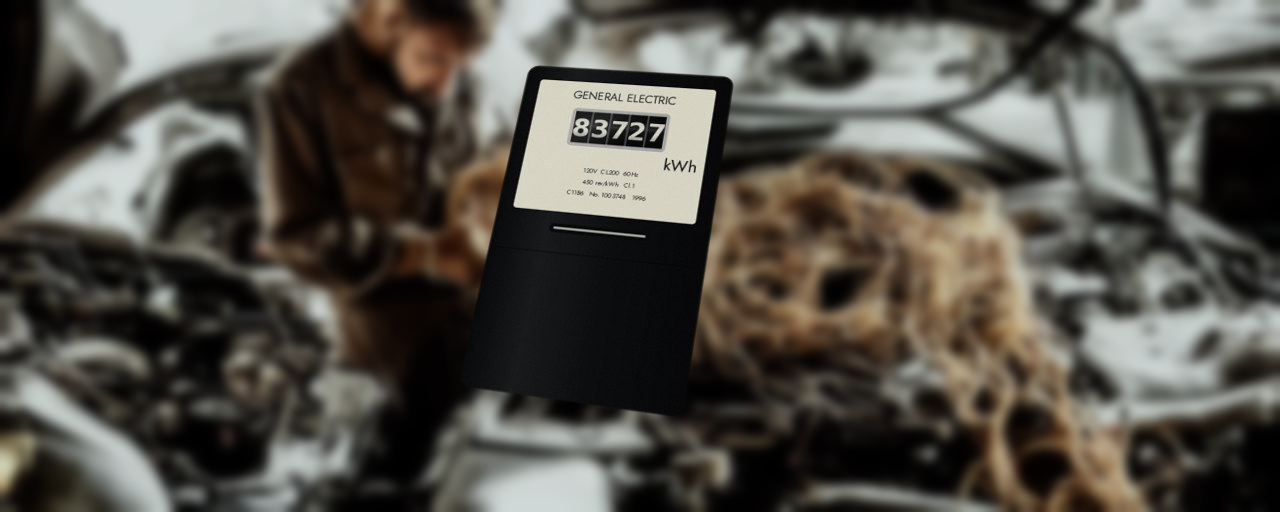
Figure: value=83727 unit=kWh
